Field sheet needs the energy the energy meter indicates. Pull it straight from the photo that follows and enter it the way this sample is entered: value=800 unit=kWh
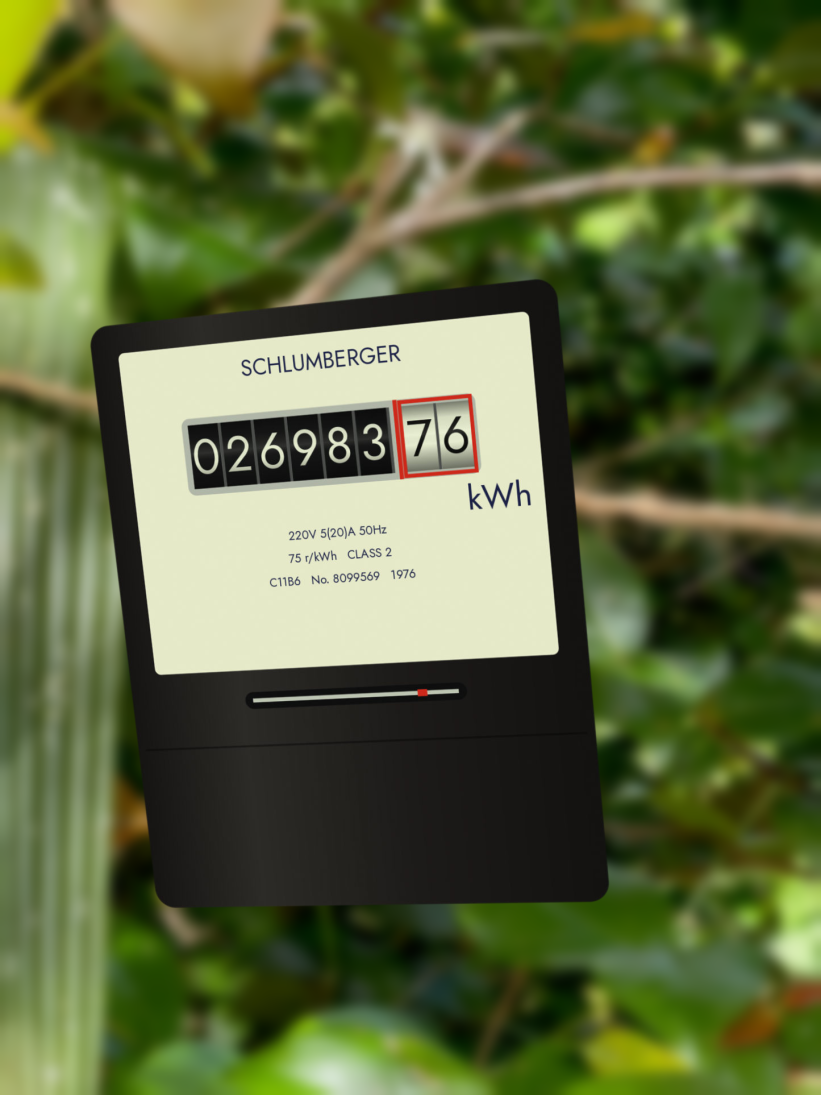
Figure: value=26983.76 unit=kWh
